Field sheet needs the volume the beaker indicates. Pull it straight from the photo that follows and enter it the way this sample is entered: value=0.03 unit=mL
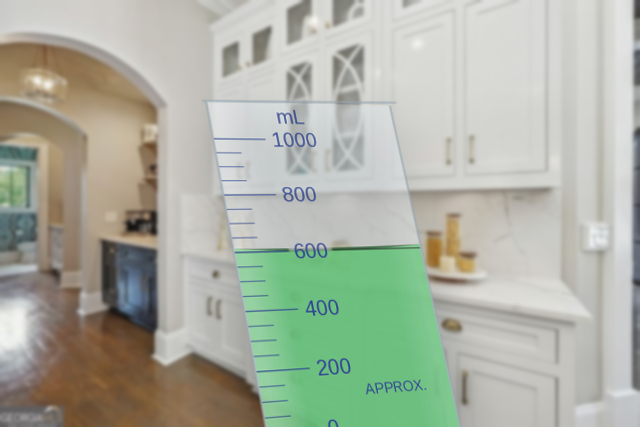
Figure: value=600 unit=mL
